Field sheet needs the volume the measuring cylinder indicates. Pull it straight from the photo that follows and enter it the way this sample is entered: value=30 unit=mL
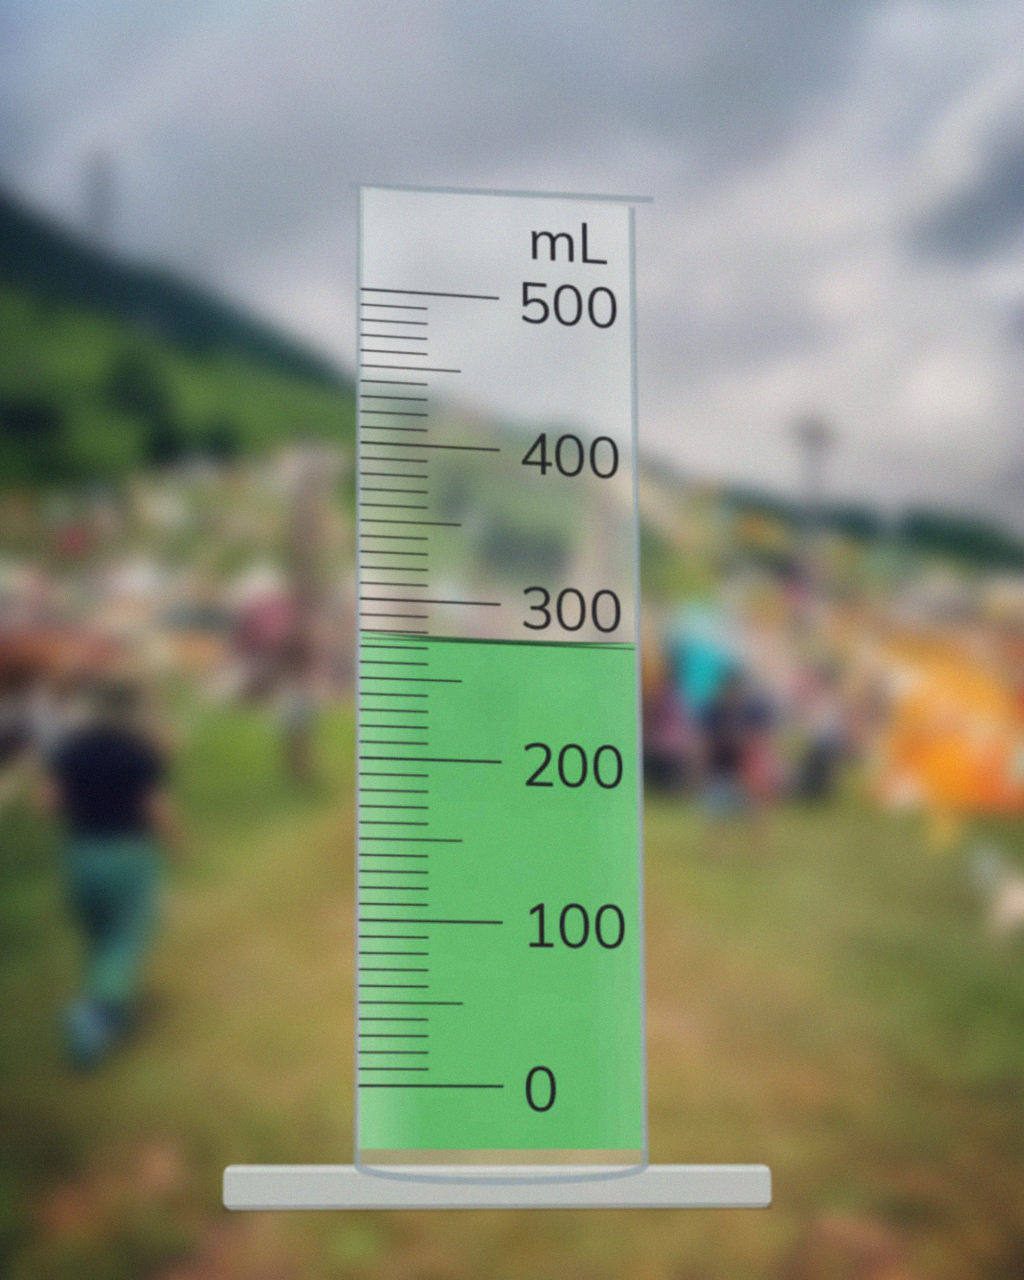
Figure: value=275 unit=mL
